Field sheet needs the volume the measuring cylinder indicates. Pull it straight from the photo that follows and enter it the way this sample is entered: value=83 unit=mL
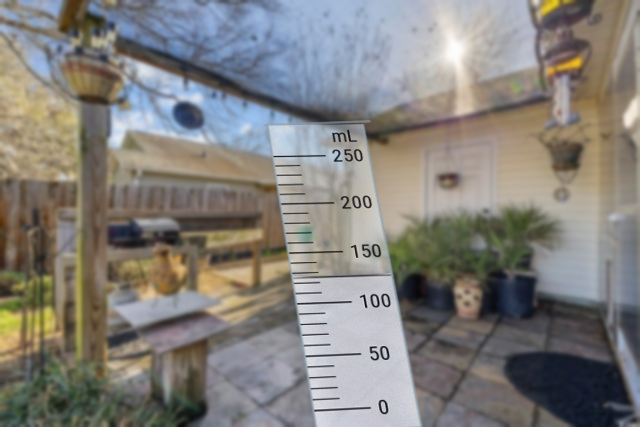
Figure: value=125 unit=mL
